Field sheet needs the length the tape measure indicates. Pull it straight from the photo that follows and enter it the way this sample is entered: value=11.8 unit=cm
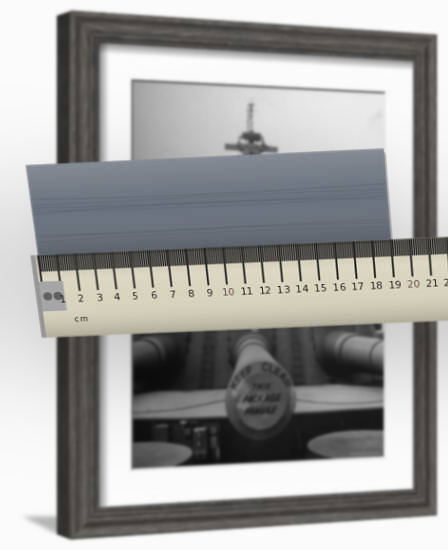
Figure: value=19 unit=cm
